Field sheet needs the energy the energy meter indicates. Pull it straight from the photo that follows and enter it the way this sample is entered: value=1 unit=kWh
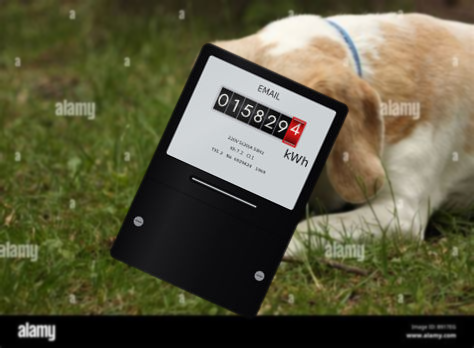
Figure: value=15829.4 unit=kWh
